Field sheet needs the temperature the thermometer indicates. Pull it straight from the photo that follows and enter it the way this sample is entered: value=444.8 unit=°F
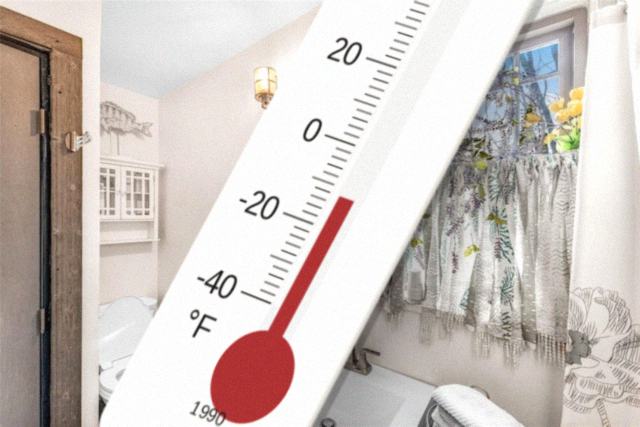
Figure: value=-12 unit=°F
